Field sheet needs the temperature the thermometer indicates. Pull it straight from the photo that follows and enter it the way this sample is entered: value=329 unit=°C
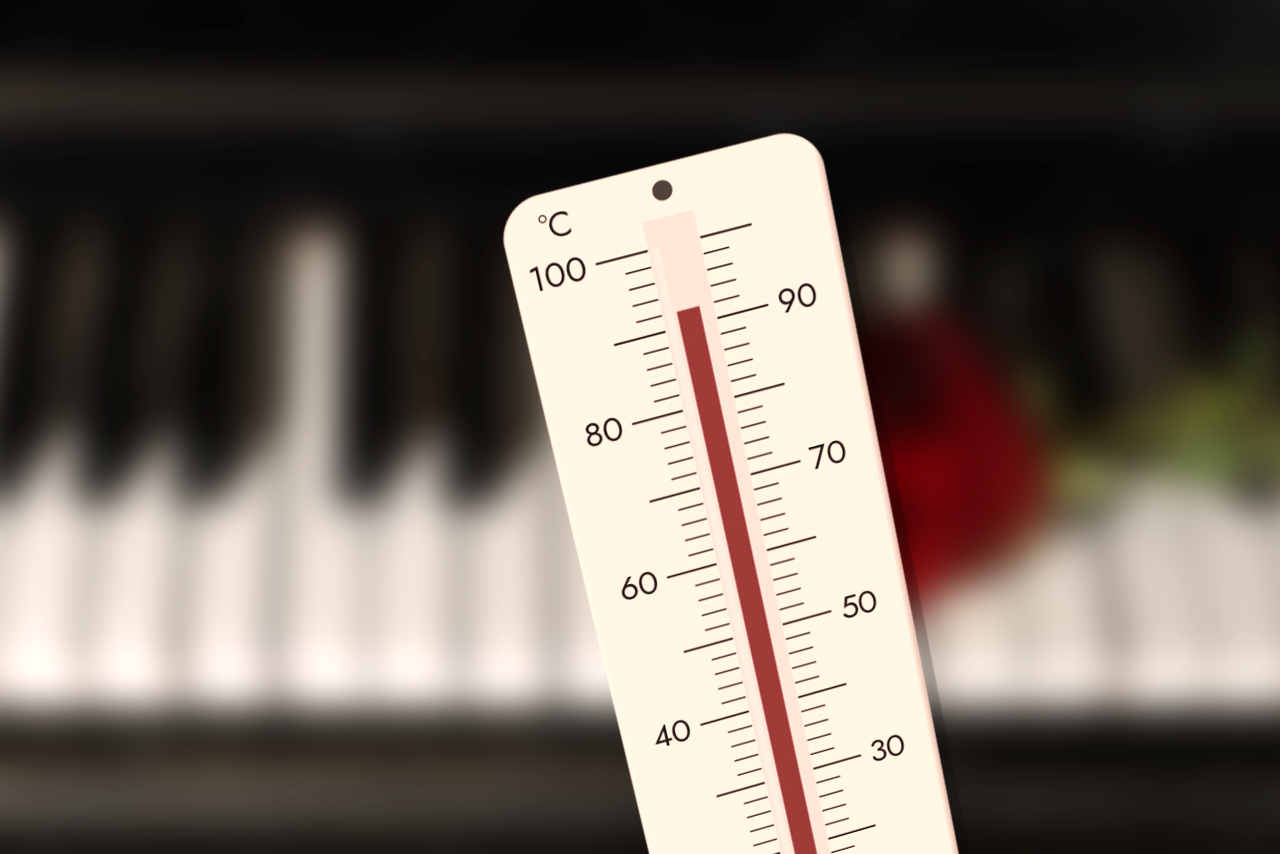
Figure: value=92 unit=°C
